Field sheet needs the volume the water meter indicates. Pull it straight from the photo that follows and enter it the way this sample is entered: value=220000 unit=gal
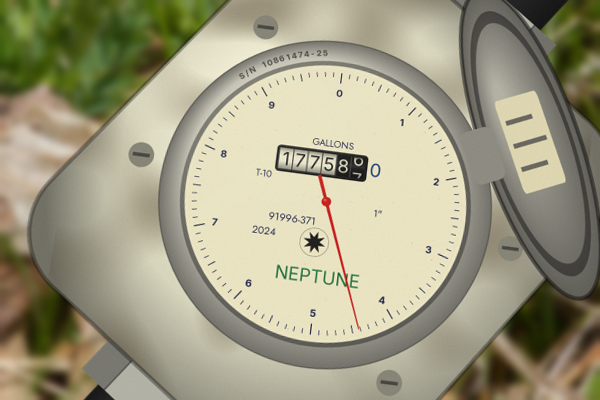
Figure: value=1775864.4 unit=gal
